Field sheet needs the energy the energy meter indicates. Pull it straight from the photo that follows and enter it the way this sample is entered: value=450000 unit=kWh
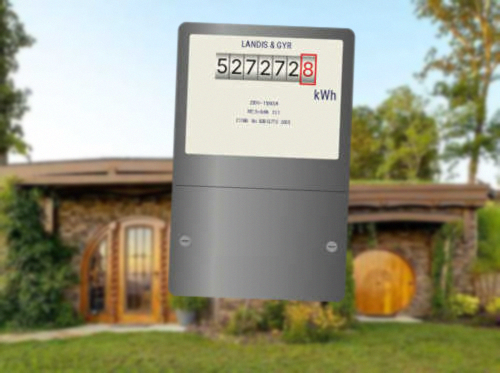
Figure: value=527272.8 unit=kWh
